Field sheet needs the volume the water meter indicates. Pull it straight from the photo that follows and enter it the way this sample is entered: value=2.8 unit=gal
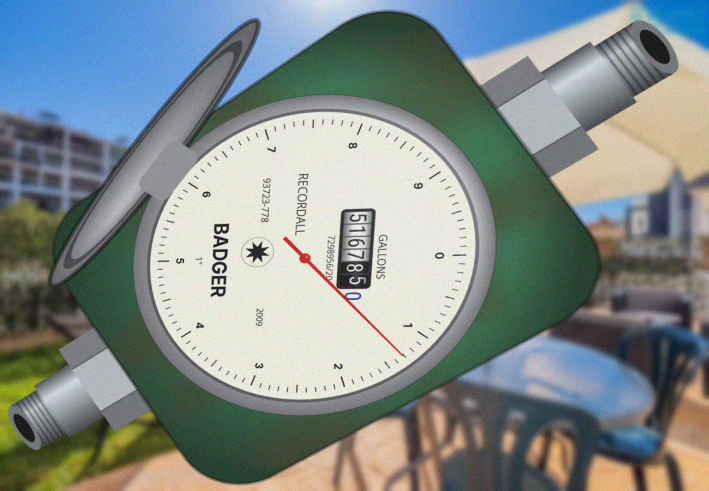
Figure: value=5167851.3 unit=gal
